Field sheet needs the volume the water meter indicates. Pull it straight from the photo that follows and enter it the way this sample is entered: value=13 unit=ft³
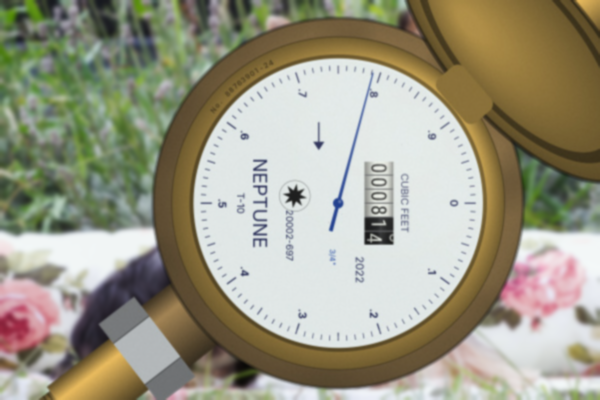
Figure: value=813.79 unit=ft³
